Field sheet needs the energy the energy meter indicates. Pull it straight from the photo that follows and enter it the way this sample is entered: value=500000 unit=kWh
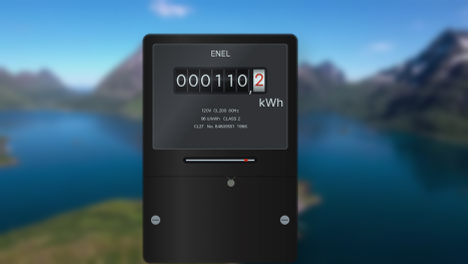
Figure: value=110.2 unit=kWh
